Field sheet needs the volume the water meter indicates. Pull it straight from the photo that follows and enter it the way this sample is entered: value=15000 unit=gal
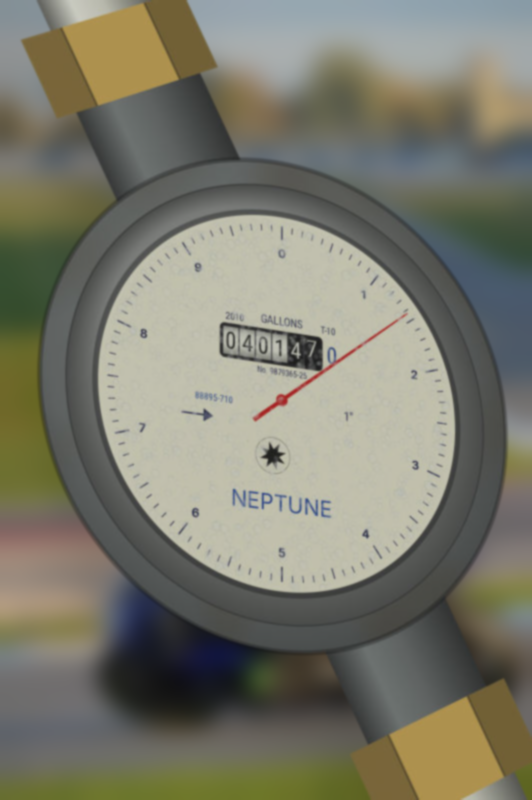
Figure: value=401471.4 unit=gal
